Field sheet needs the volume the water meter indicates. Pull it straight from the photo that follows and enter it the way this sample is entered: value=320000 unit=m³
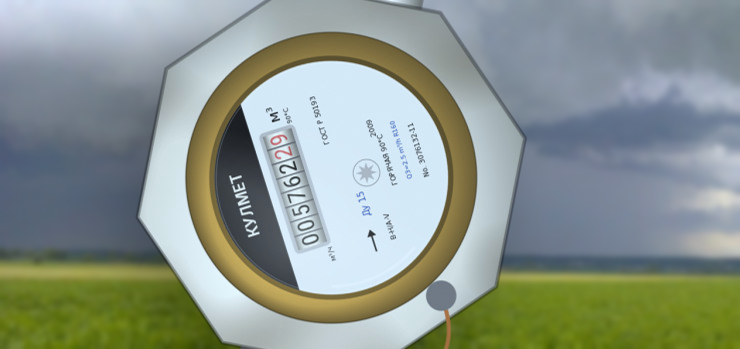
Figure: value=5762.29 unit=m³
